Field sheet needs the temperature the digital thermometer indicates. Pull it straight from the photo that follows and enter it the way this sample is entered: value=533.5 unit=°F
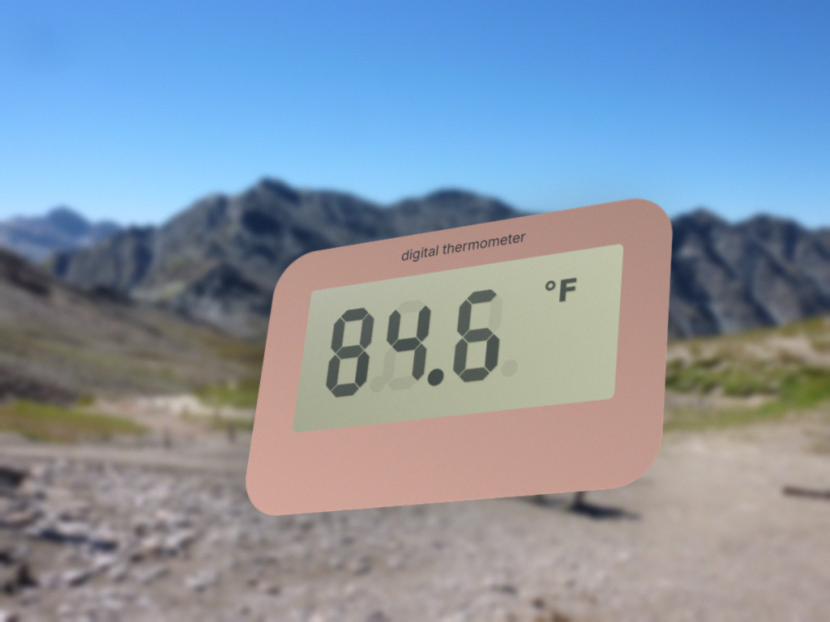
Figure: value=84.6 unit=°F
